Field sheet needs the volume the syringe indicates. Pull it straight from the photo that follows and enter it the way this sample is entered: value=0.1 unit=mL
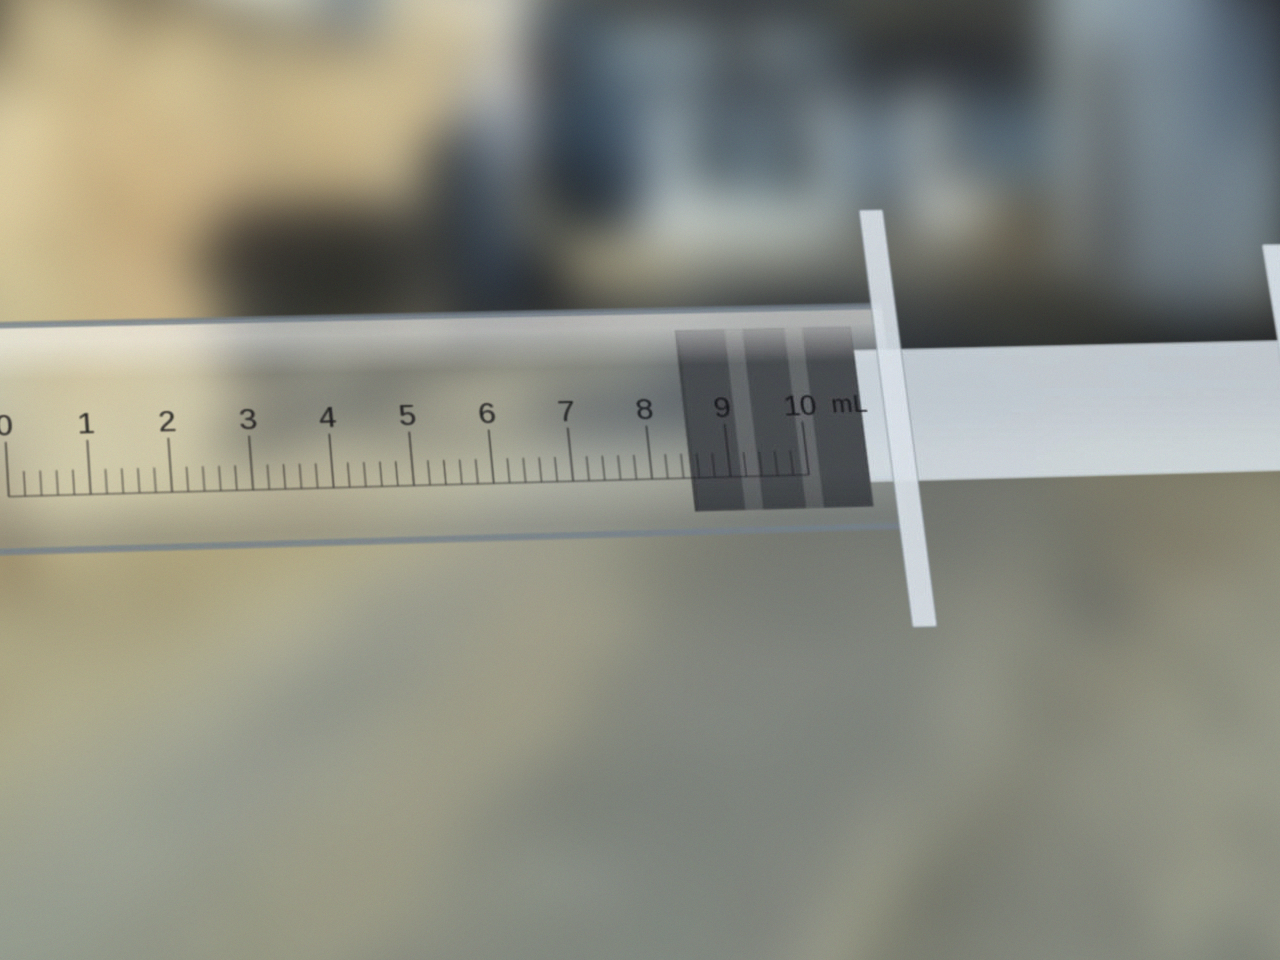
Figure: value=8.5 unit=mL
